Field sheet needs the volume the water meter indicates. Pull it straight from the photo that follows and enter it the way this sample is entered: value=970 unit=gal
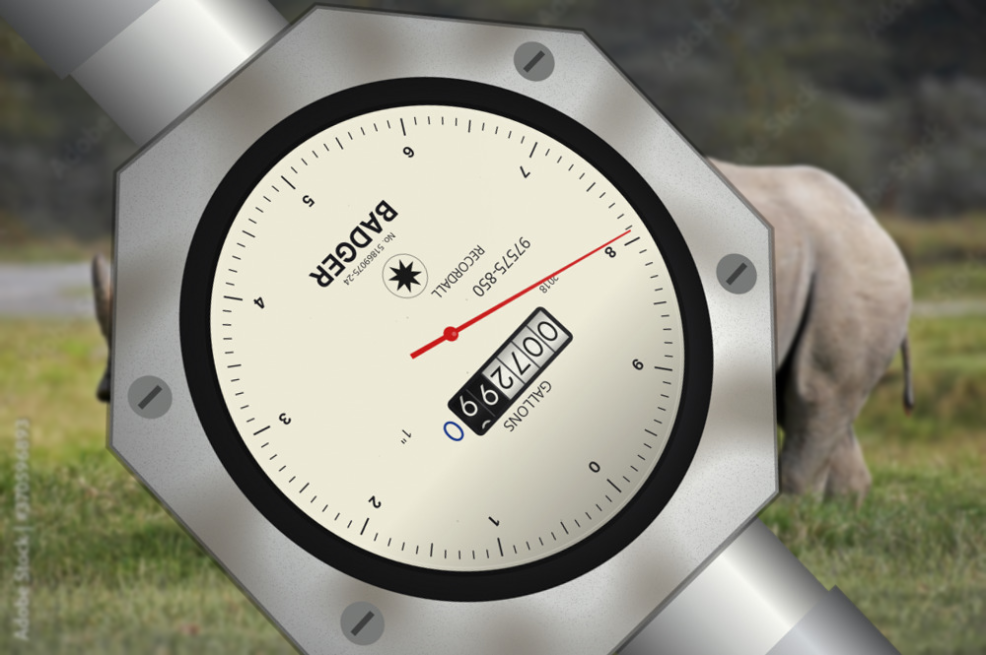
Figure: value=72987.9 unit=gal
